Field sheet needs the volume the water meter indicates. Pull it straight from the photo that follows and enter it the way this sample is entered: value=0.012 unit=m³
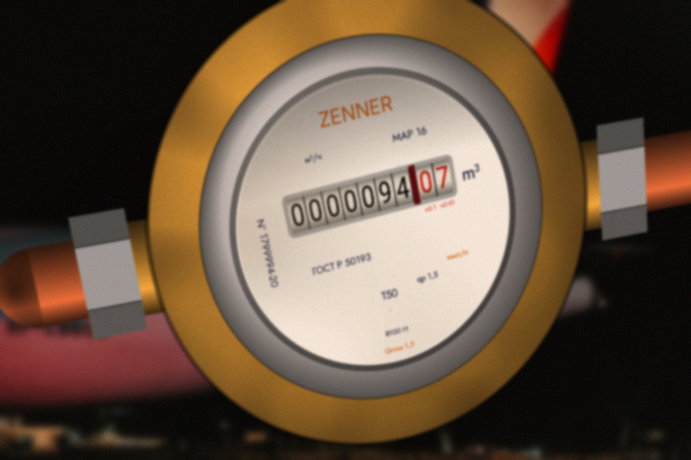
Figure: value=94.07 unit=m³
